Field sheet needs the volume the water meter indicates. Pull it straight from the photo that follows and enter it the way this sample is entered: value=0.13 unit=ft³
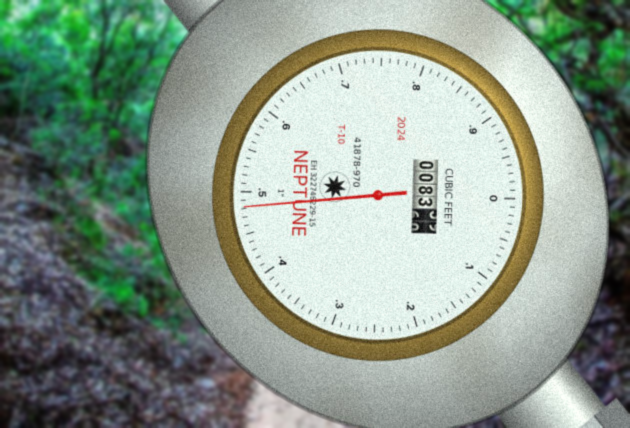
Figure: value=8359.48 unit=ft³
